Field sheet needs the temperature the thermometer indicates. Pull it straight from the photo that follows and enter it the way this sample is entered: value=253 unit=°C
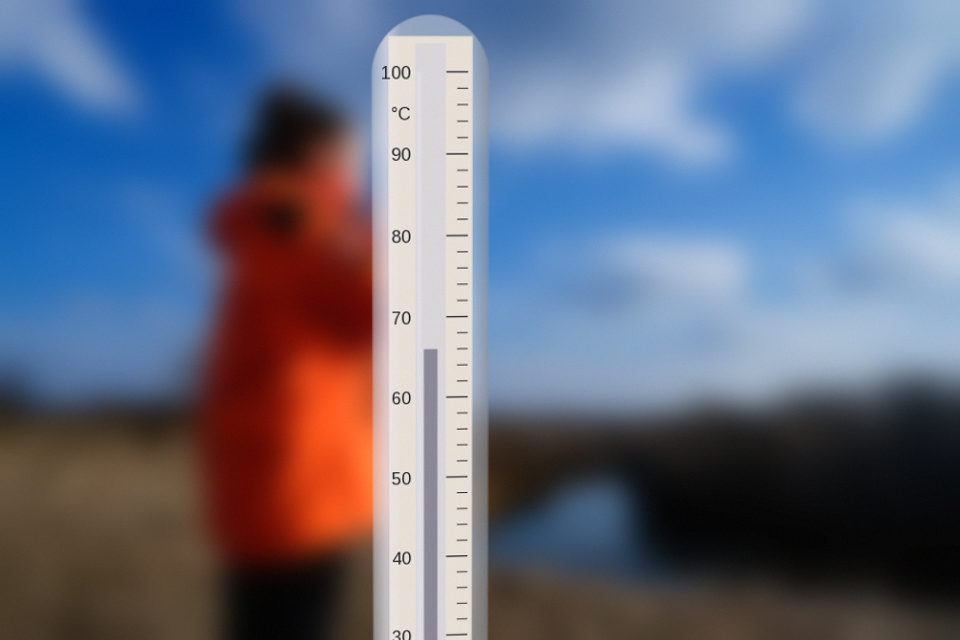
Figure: value=66 unit=°C
